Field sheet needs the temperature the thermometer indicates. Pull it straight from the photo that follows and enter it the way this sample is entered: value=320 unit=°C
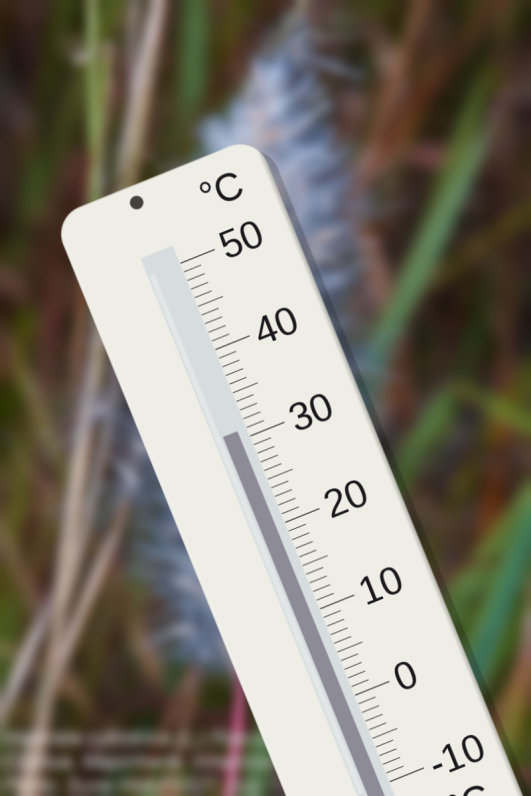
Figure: value=31 unit=°C
